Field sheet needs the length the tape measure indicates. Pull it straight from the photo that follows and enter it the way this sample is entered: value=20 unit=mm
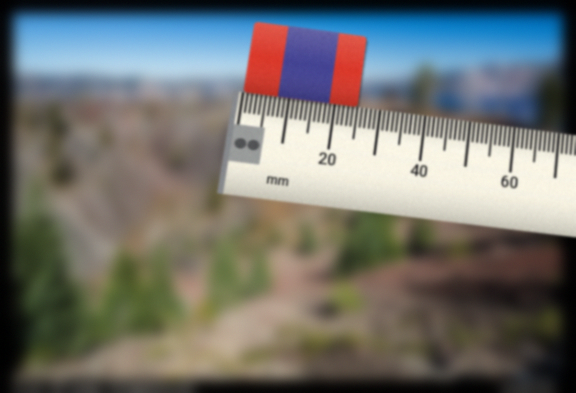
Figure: value=25 unit=mm
